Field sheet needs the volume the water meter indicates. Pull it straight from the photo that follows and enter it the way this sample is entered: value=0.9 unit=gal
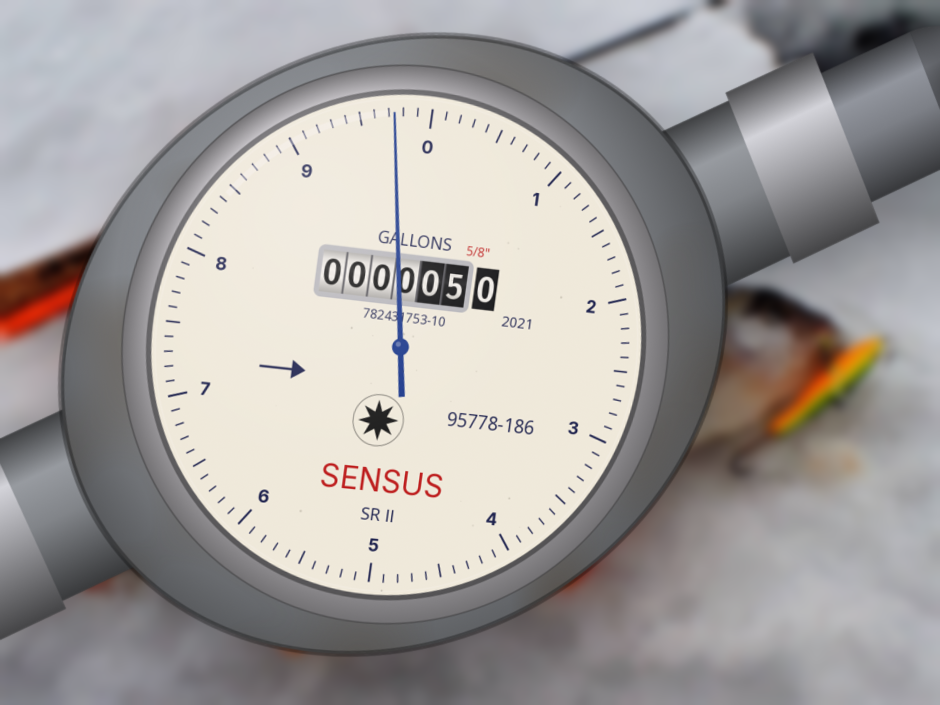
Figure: value=49.7 unit=gal
